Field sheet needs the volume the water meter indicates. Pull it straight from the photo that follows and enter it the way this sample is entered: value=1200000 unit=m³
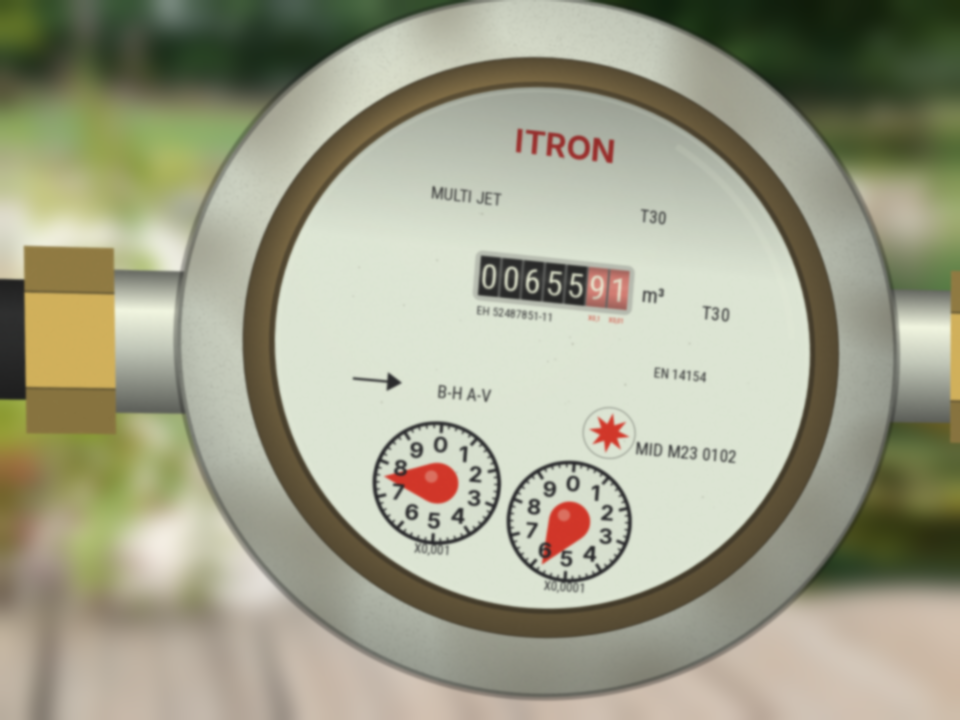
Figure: value=655.9175 unit=m³
